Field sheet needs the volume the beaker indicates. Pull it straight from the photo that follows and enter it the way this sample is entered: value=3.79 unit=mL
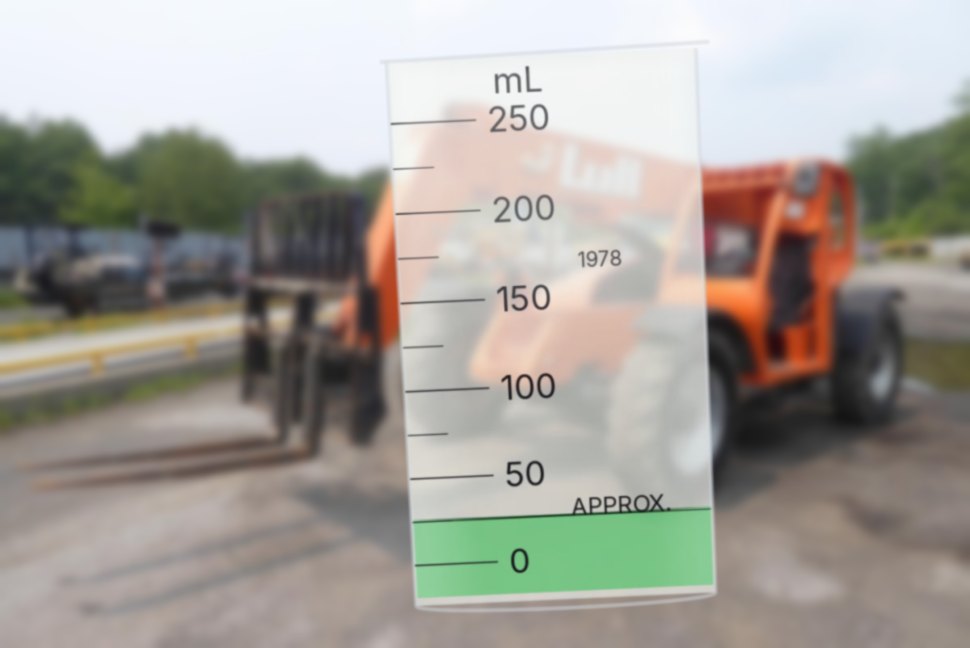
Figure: value=25 unit=mL
